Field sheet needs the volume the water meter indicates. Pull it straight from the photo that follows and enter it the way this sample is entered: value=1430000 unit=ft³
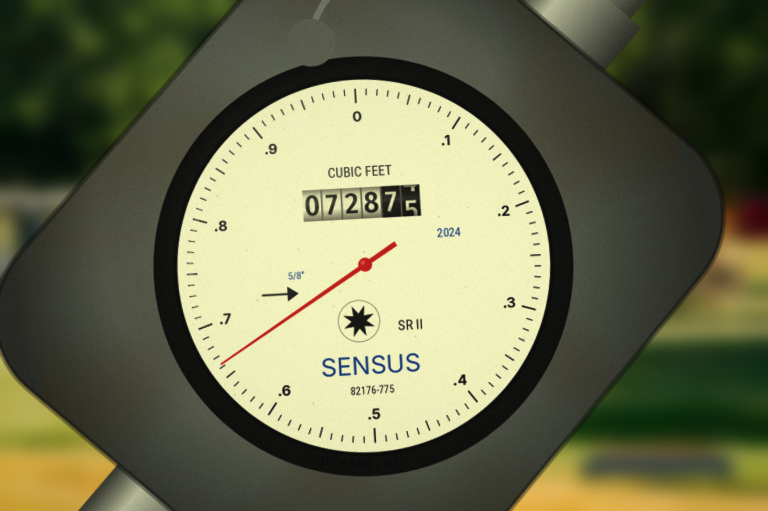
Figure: value=72874.66 unit=ft³
